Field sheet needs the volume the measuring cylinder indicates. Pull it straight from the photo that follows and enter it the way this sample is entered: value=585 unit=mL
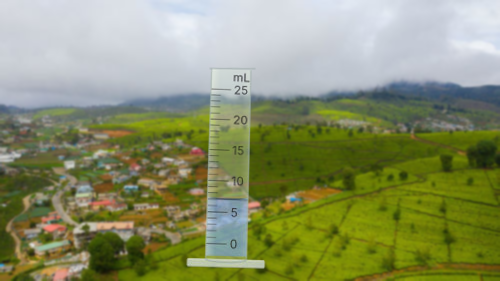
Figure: value=7 unit=mL
